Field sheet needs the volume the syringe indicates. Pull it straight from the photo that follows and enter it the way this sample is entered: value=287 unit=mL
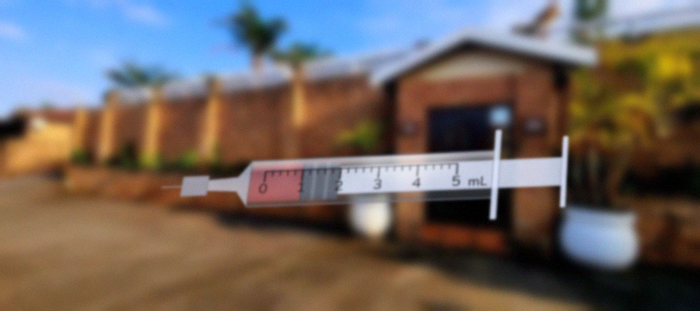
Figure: value=1 unit=mL
